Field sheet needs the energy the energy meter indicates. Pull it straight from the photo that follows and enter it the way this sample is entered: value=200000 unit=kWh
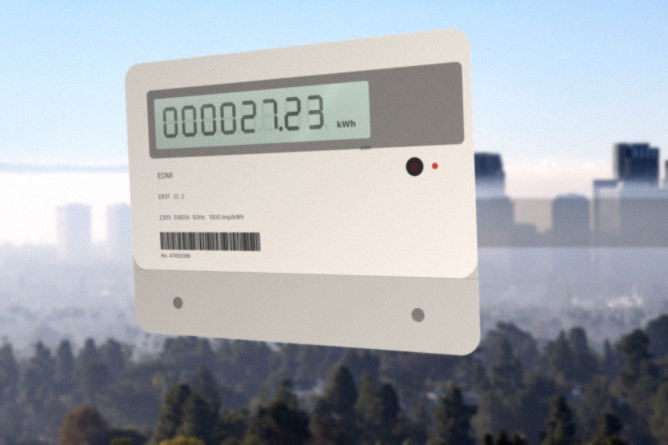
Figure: value=27.23 unit=kWh
